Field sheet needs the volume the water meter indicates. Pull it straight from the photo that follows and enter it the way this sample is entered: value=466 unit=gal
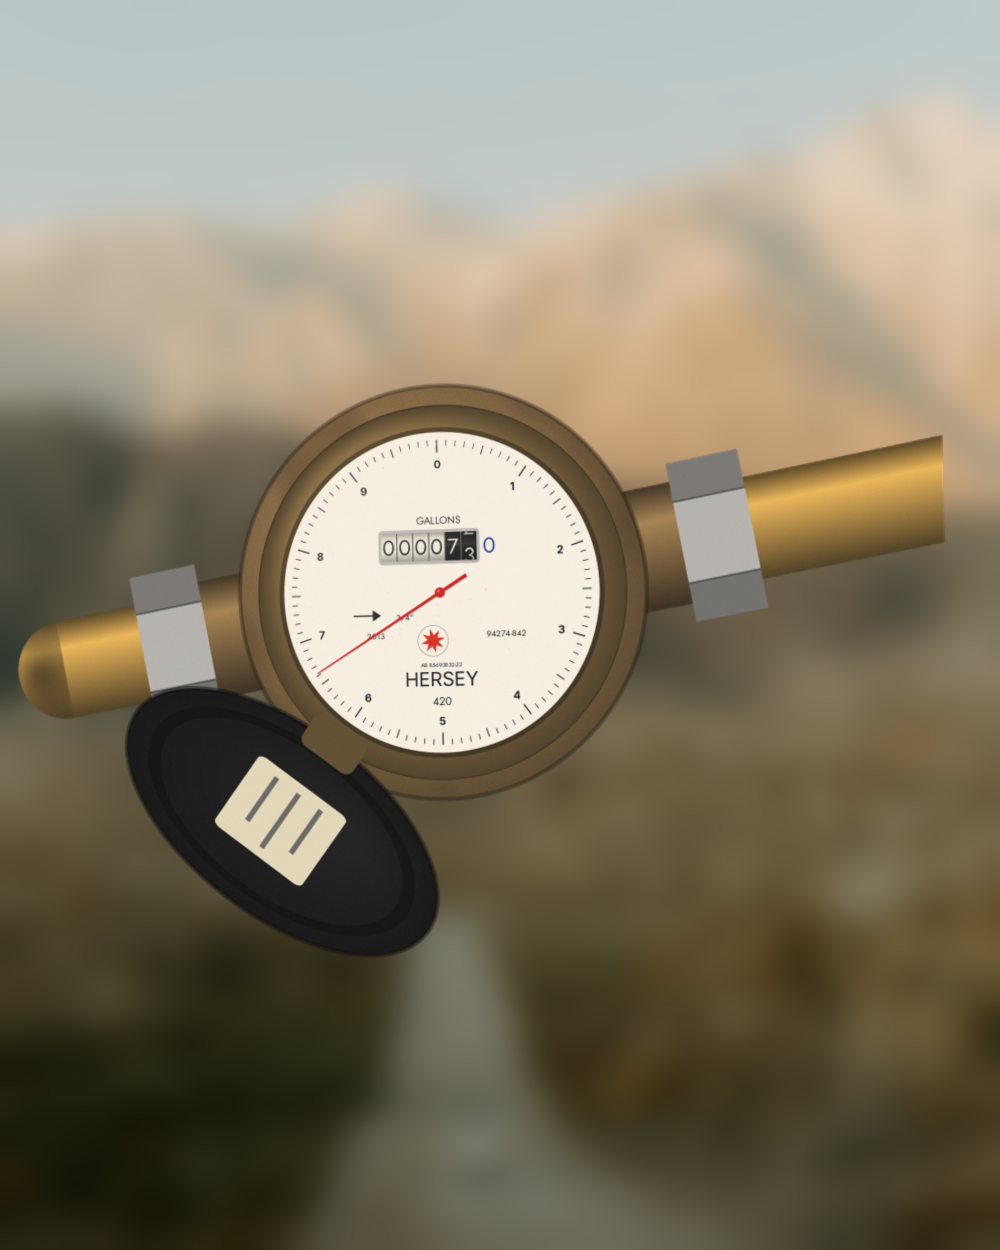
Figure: value=726.6 unit=gal
